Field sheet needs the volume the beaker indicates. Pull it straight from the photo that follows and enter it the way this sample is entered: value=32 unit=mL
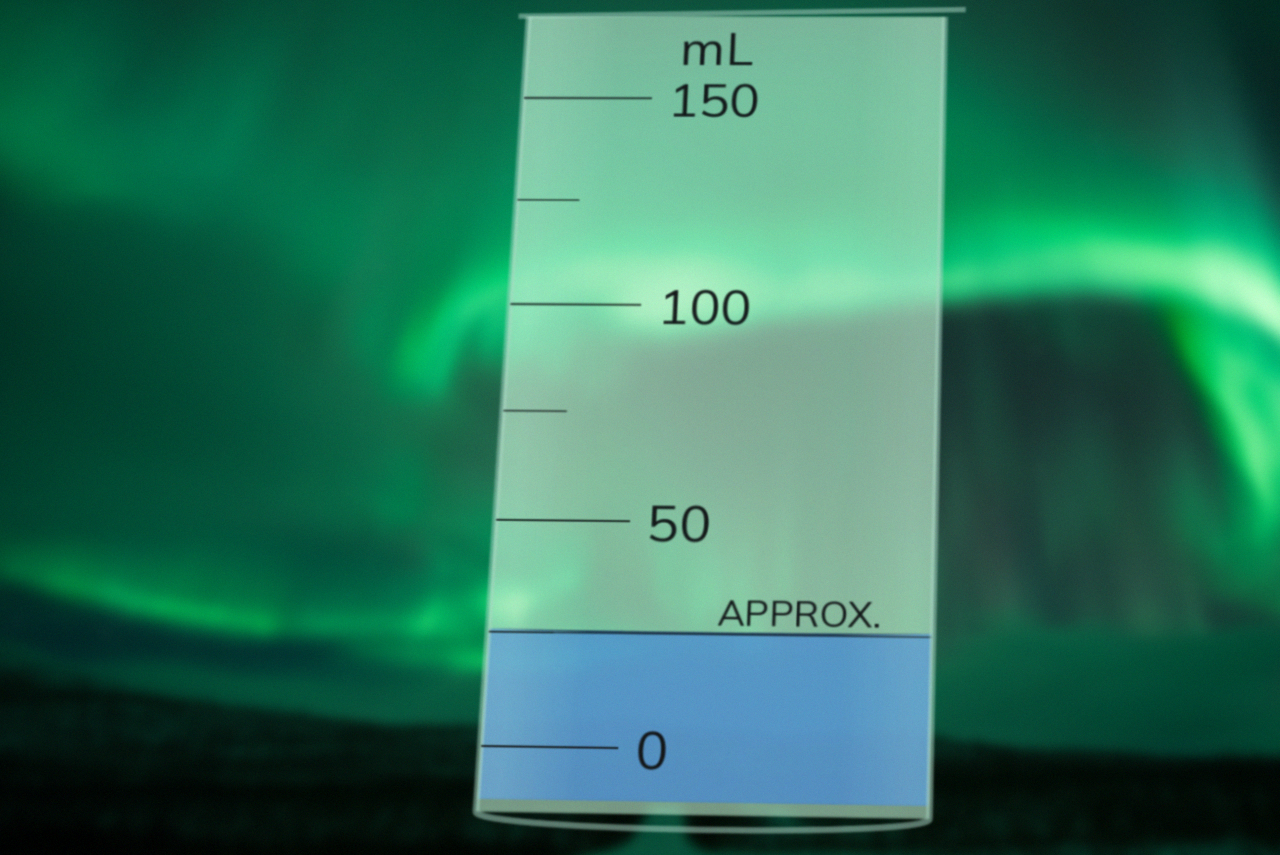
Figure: value=25 unit=mL
